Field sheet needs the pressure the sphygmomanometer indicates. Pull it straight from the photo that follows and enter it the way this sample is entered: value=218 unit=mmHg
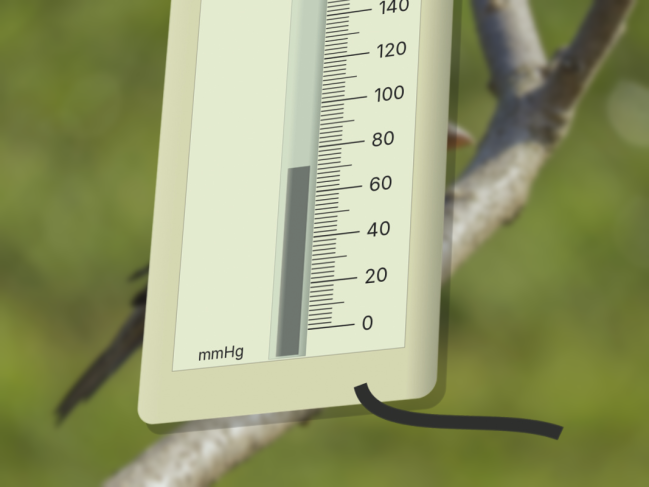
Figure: value=72 unit=mmHg
